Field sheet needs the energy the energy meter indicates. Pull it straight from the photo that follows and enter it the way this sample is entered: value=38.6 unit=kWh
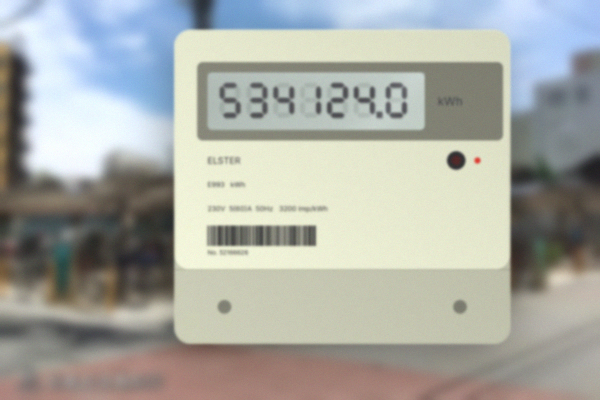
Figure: value=534124.0 unit=kWh
